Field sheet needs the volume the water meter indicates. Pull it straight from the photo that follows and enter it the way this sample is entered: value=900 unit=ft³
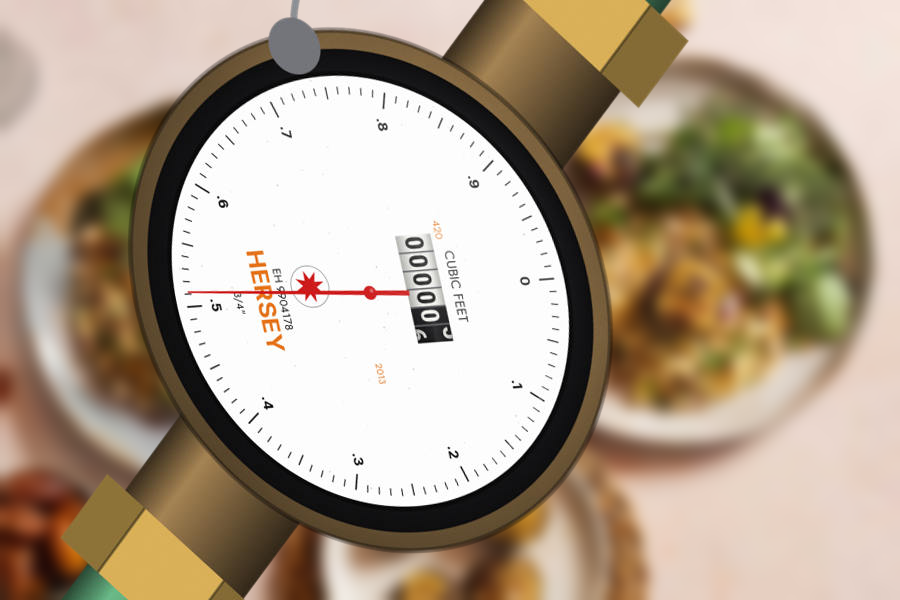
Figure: value=5.51 unit=ft³
